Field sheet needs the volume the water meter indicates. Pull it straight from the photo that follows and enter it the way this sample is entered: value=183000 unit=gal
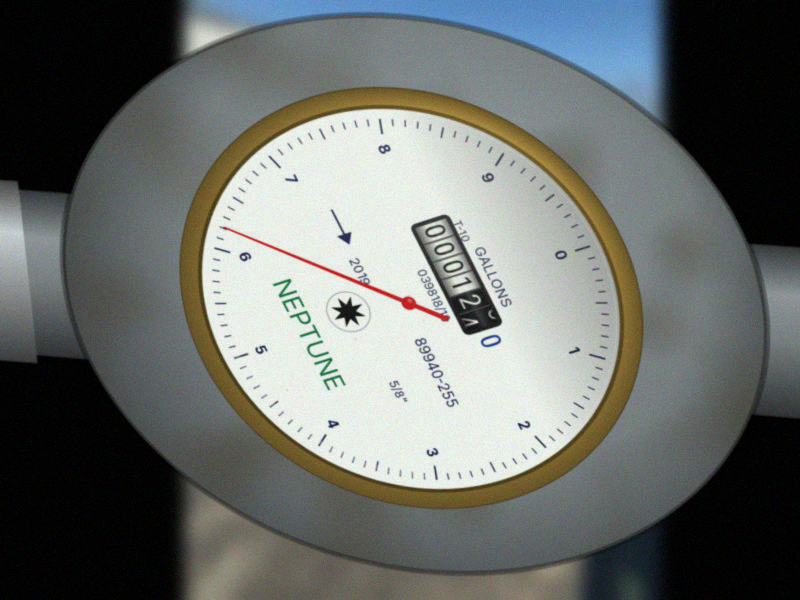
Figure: value=1236.2 unit=gal
